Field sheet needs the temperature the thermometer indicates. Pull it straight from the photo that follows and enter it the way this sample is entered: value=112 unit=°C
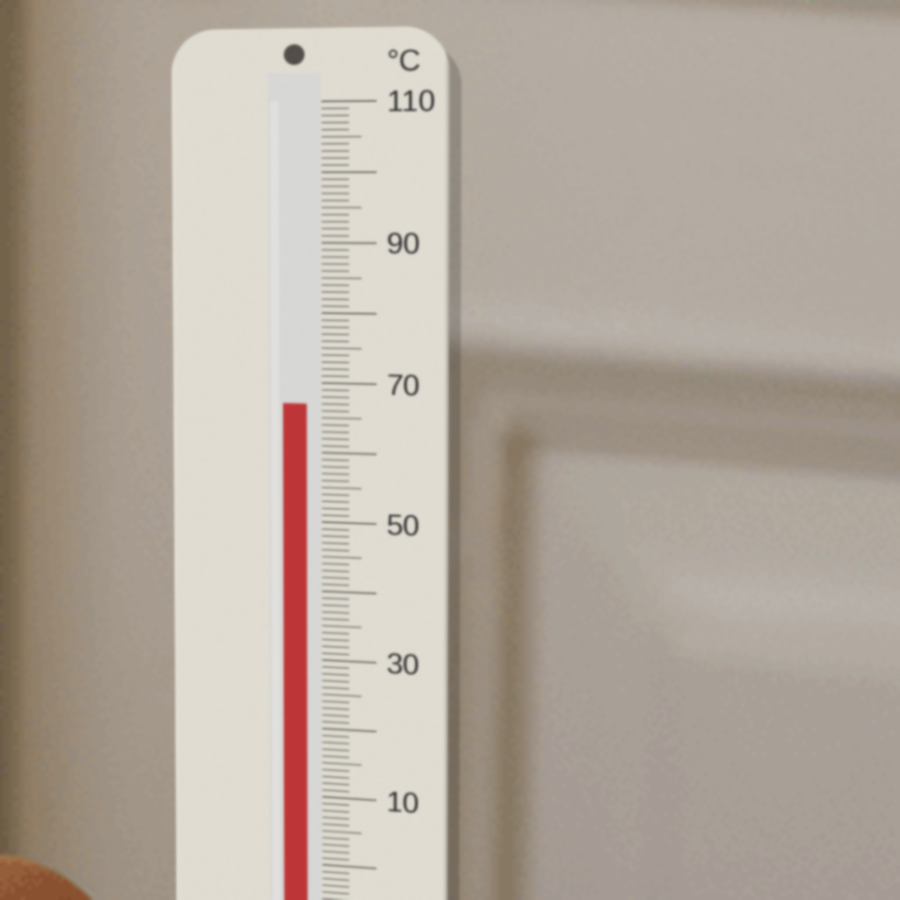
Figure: value=67 unit=°C
